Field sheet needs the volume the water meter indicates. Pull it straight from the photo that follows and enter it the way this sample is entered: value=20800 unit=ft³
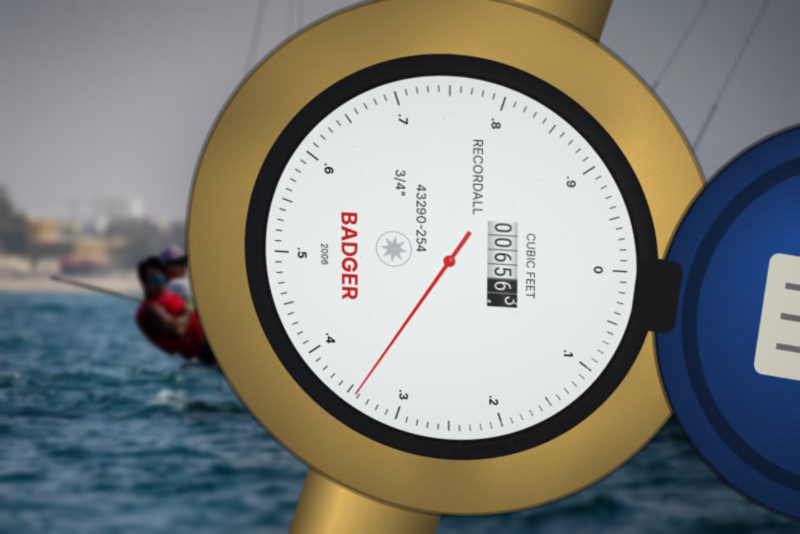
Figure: value=6563.34 unit=ft³
